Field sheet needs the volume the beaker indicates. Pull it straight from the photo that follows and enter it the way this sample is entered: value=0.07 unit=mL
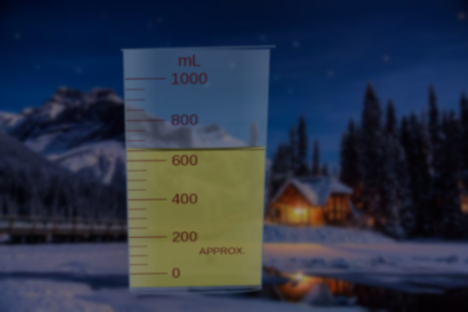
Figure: value=650 unit=mL
